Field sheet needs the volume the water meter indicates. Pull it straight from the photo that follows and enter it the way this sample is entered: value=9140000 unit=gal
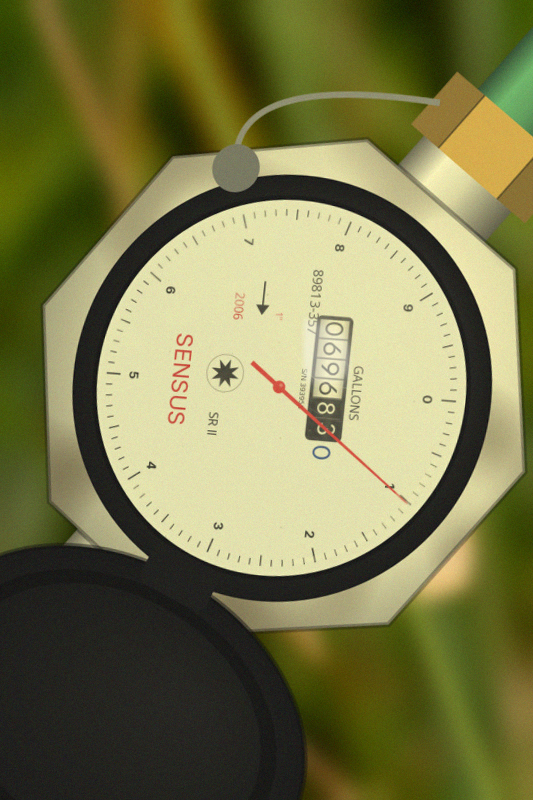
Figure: value=696831.0 unit=gal
